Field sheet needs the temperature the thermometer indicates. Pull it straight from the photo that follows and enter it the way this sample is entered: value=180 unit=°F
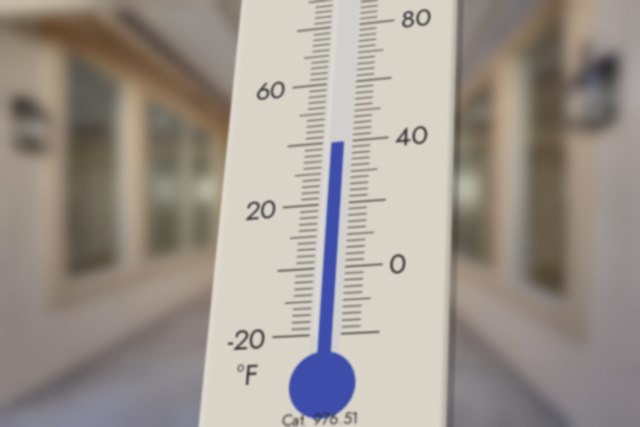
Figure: value=40 unit=°F
